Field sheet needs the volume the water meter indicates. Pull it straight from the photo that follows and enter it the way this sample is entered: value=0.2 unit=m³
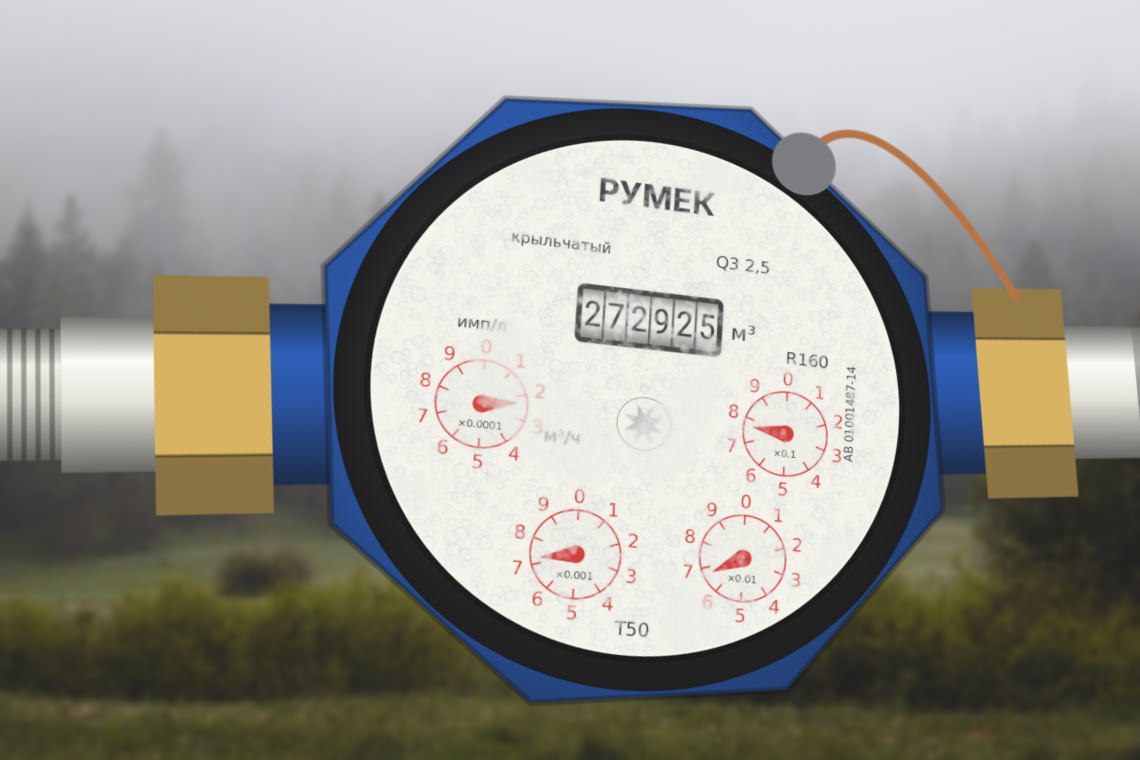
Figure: value=272925.7672 unit=m³
